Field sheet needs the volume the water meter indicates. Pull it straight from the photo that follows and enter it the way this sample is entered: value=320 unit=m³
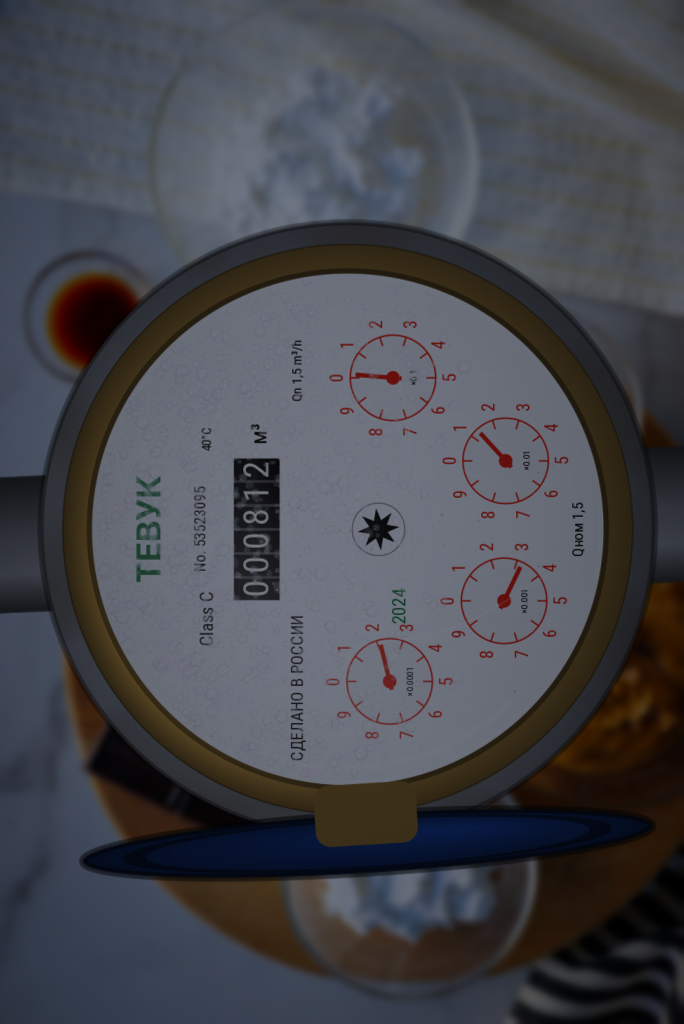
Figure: value=812.0132 unit=m³
